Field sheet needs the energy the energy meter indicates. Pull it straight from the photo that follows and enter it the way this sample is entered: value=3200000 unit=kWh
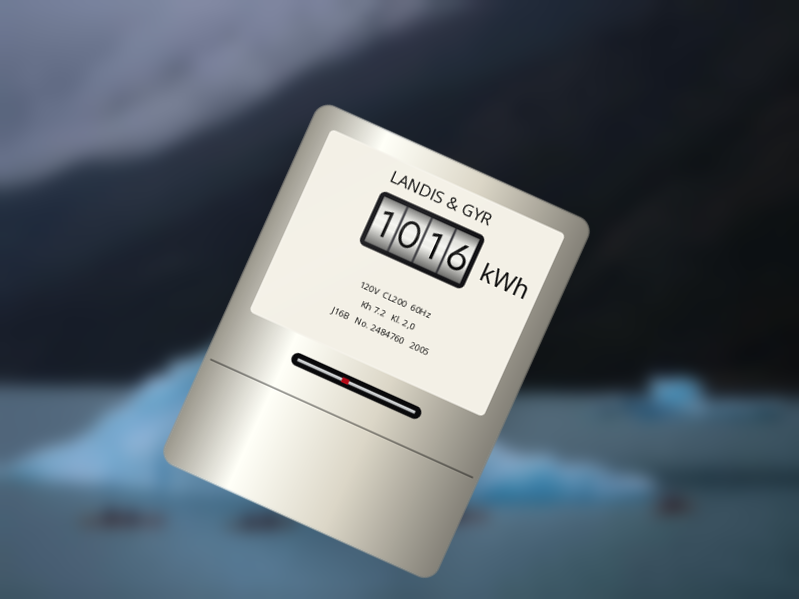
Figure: value=1016 unit=kWh
